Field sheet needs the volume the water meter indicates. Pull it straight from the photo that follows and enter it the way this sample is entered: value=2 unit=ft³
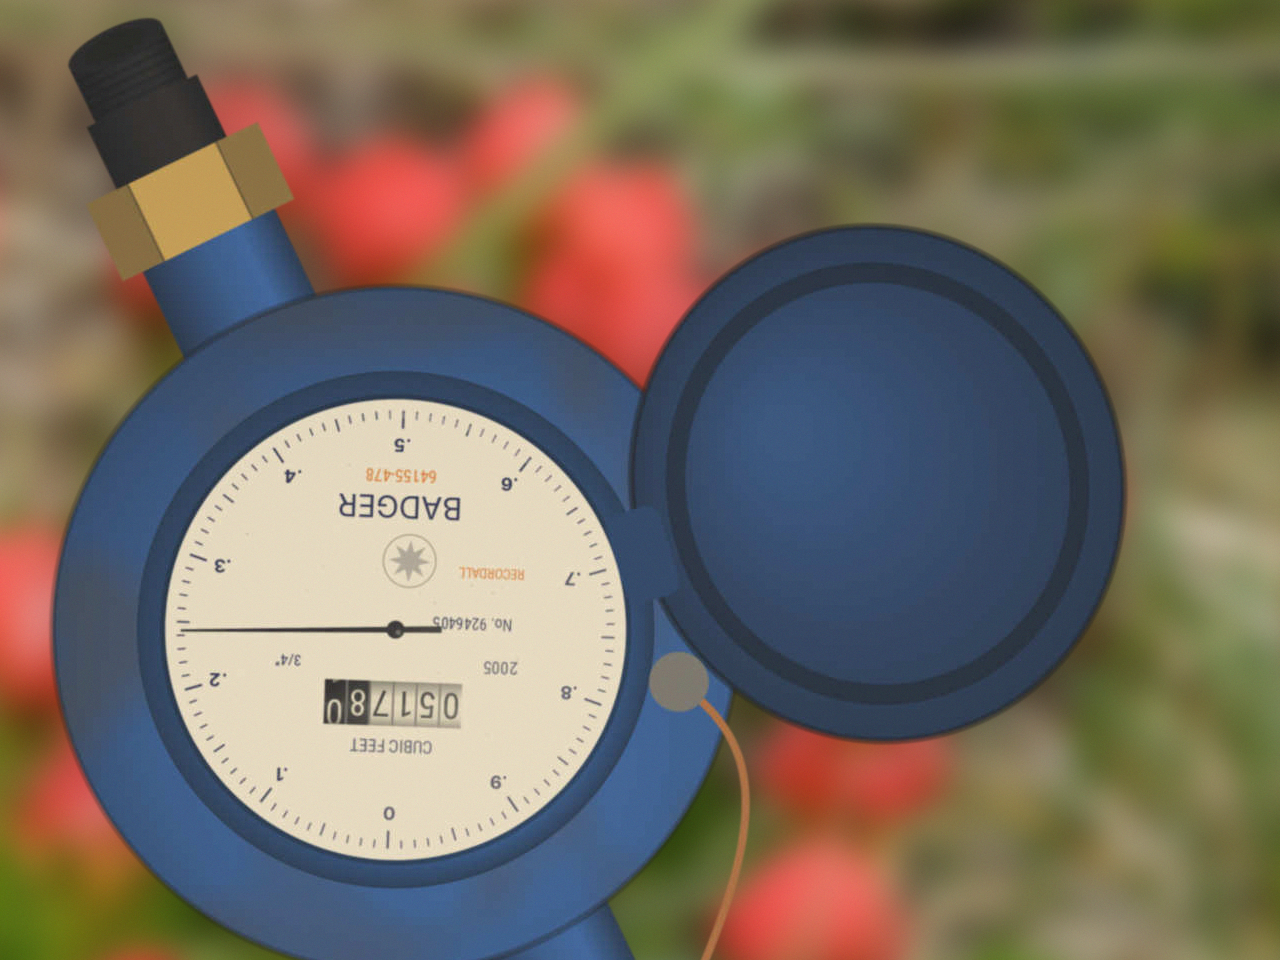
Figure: value=51780.24 unit=ft³
